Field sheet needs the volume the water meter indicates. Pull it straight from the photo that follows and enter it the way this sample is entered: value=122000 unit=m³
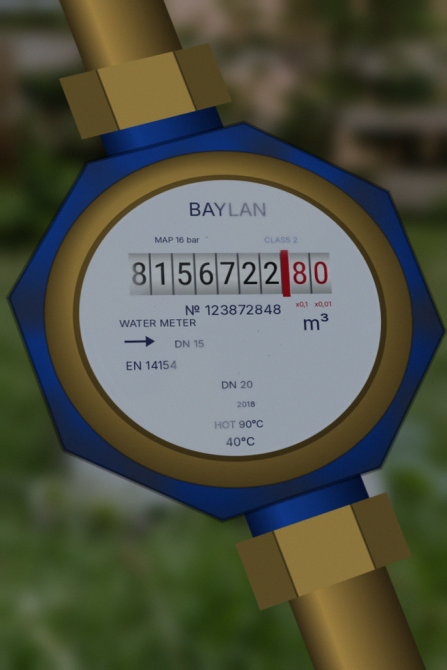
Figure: value=8156722.80 unit=m³
